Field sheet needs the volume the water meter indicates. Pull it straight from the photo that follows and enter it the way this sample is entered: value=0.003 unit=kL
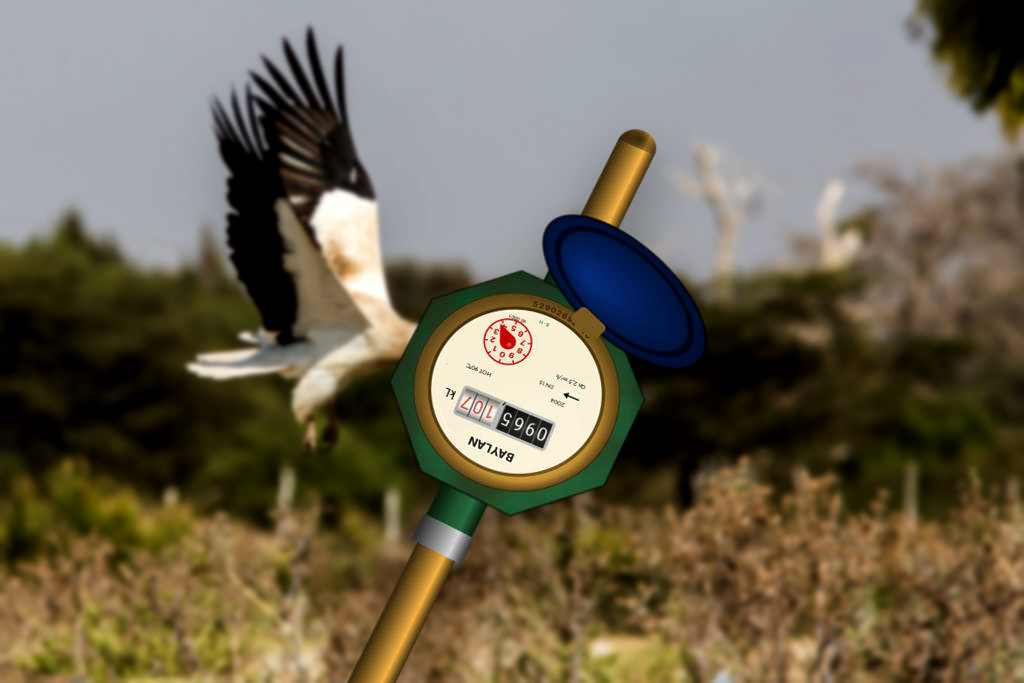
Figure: value=965.1073 unit=kL
